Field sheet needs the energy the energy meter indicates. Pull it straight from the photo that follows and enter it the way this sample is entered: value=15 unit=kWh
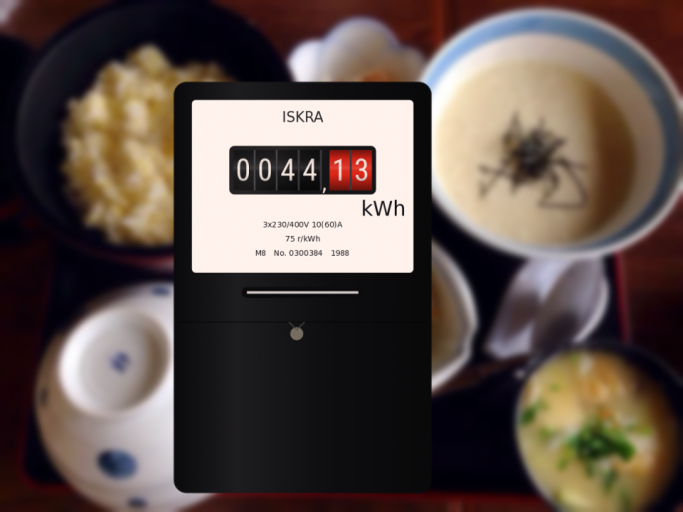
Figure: value=44.13 unit=kWh
